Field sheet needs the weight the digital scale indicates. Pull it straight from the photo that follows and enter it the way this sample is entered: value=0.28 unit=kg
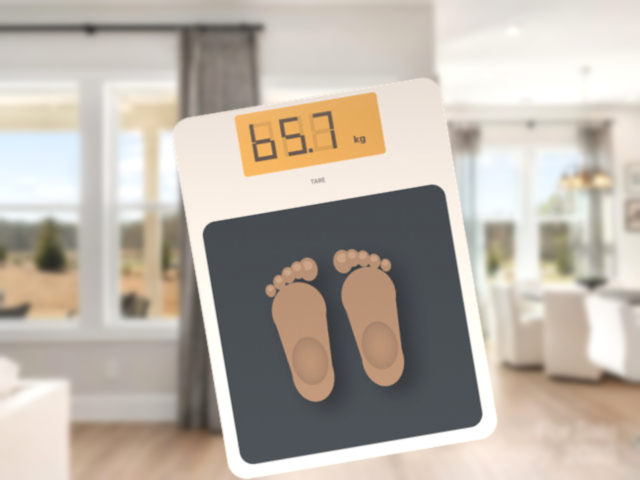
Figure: value=65.7 unit=kg
